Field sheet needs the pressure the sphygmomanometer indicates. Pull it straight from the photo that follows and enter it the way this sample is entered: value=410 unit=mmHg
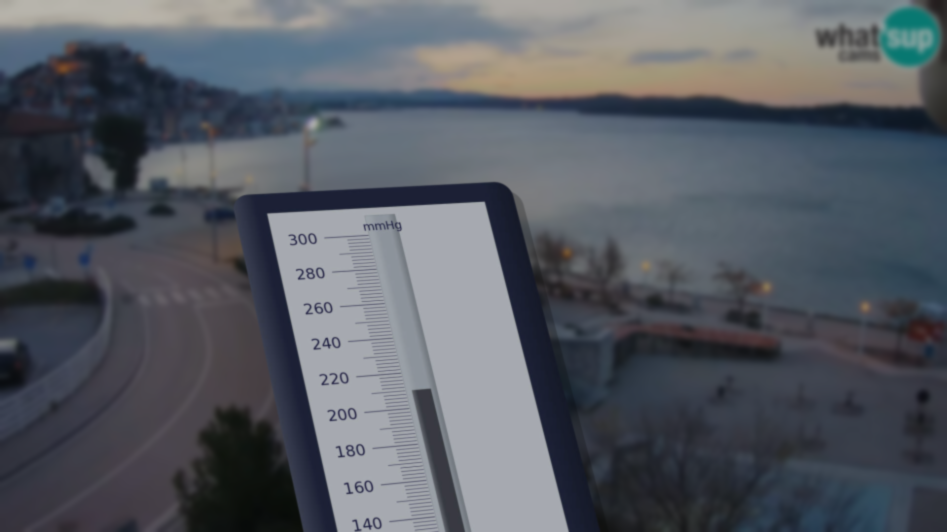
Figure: value=210 unit=mmHg
